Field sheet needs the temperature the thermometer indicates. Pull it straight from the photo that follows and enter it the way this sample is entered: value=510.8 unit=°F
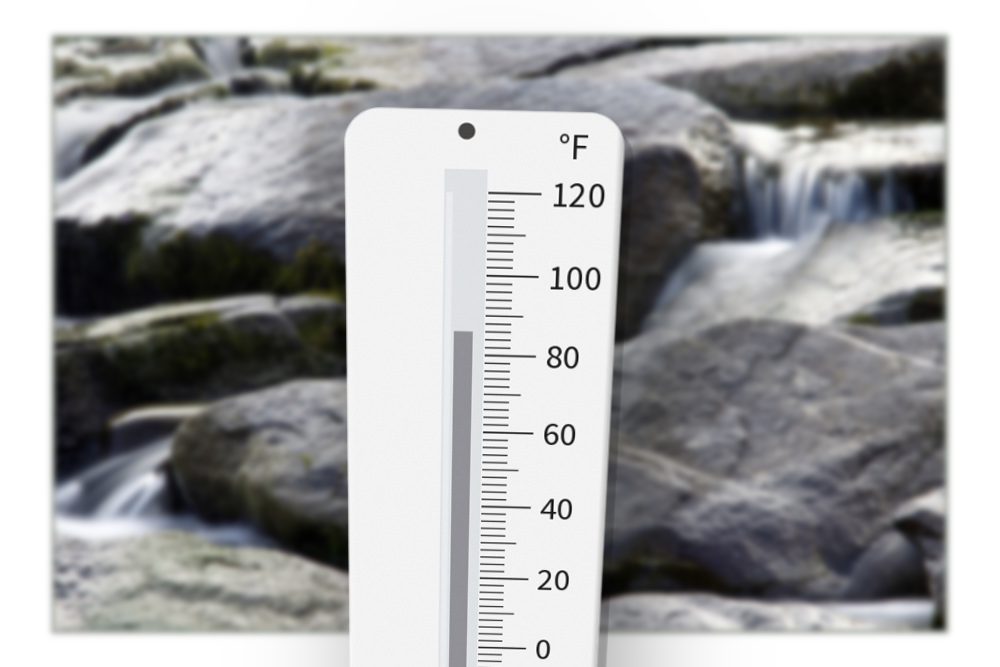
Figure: value=86 unit=°F
